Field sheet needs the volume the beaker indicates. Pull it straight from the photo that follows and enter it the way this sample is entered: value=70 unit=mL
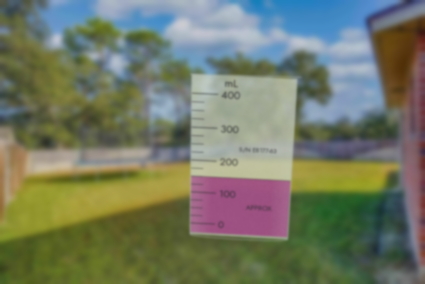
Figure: value=150 unit=mL
